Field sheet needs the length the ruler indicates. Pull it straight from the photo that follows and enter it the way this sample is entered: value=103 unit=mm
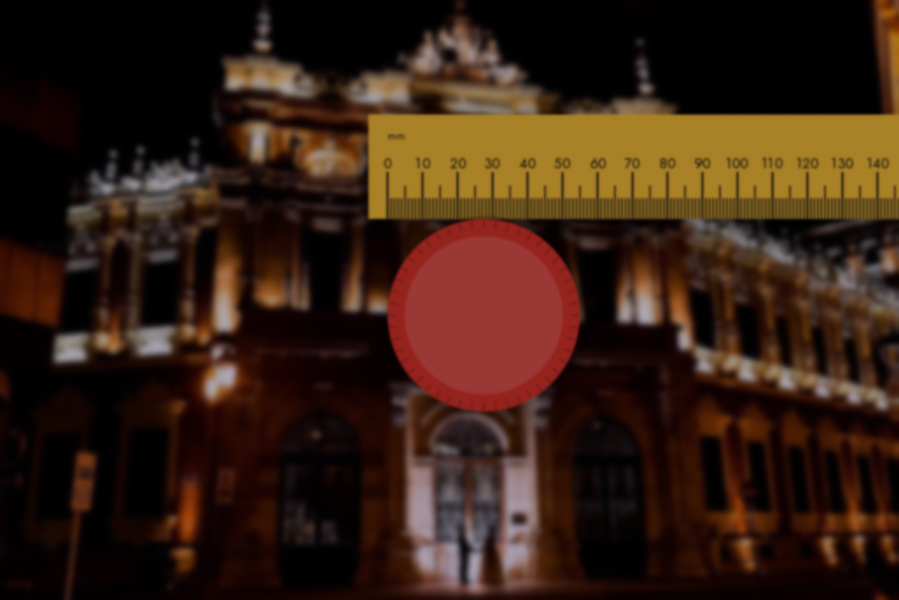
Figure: value=55 unit=mm
